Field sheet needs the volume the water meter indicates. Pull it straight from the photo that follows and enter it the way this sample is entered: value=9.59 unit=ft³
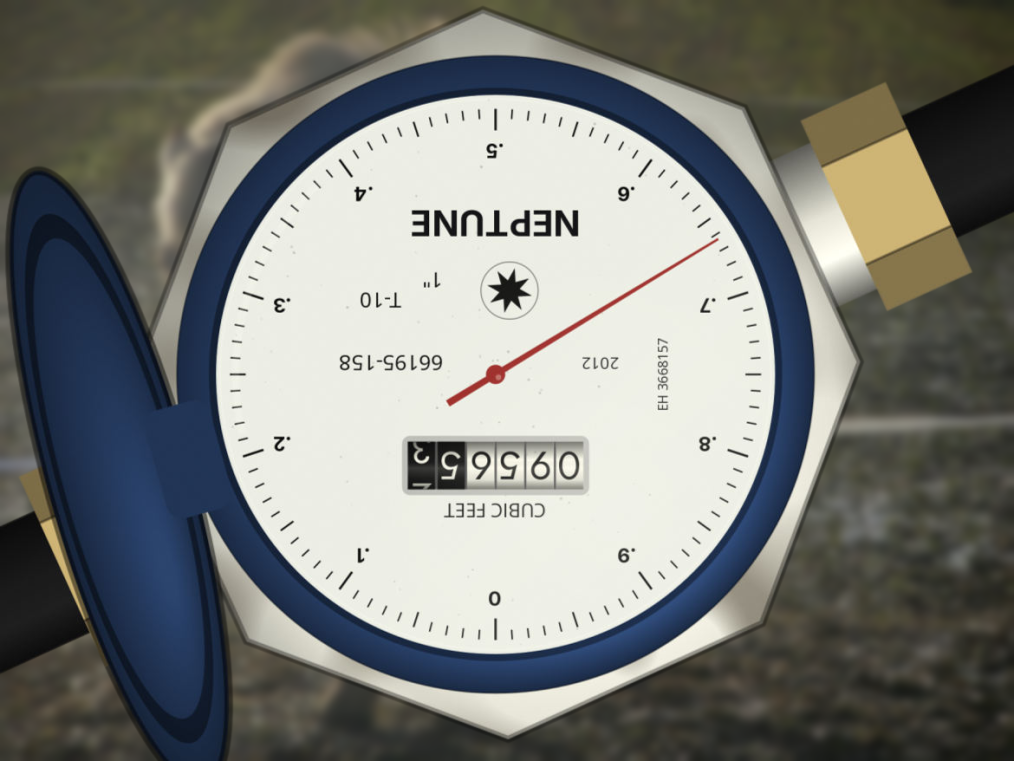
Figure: value=95652.66 unit=ft³
